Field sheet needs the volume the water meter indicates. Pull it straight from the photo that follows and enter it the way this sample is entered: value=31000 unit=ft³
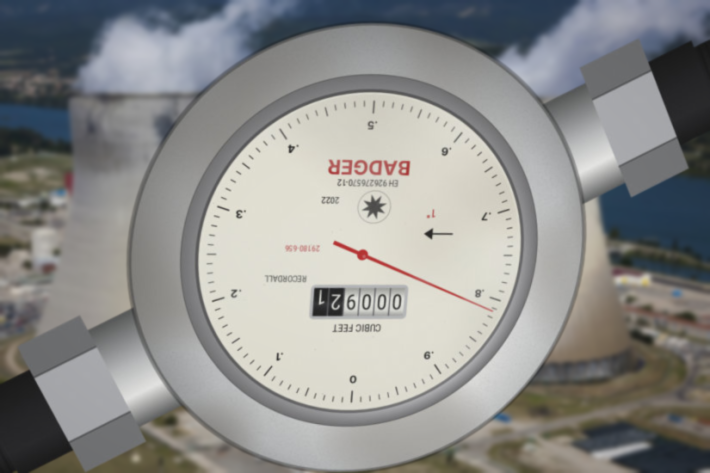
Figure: value=920.81 unit=ft³
